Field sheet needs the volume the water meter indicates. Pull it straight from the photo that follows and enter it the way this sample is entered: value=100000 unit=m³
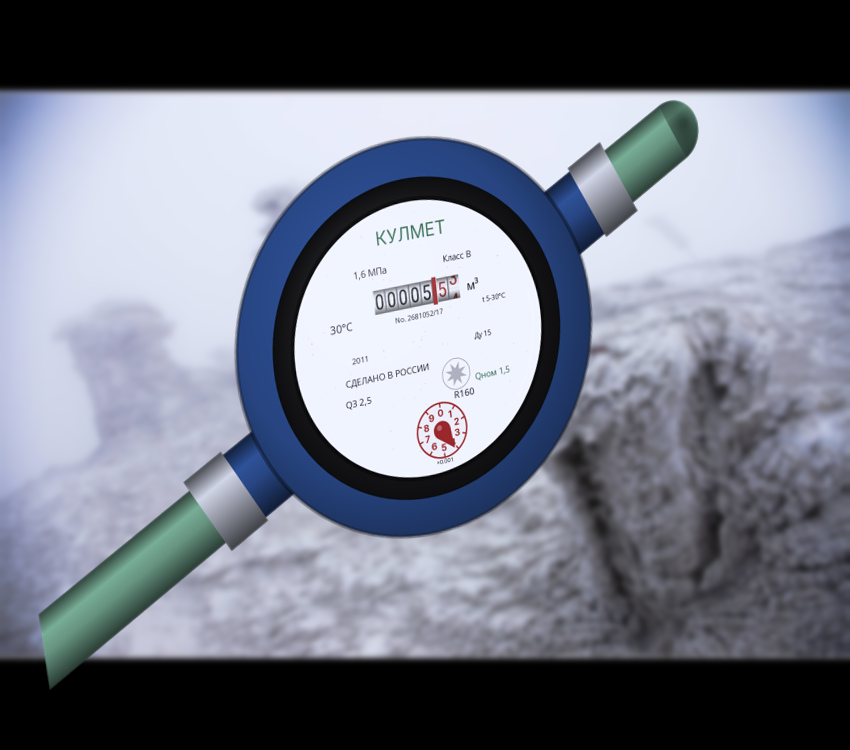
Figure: value=5.534 unit=m³
